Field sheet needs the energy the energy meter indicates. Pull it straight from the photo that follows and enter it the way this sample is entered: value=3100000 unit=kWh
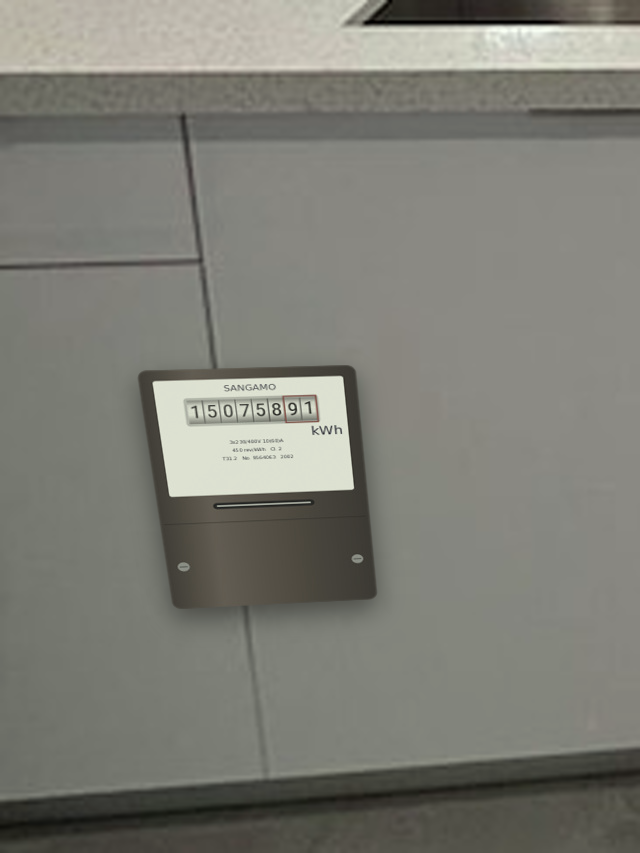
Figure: value=150758.91 unit=kWh
